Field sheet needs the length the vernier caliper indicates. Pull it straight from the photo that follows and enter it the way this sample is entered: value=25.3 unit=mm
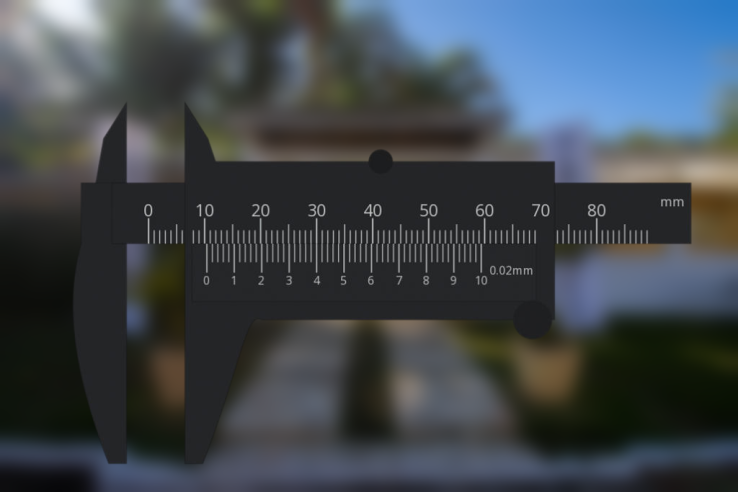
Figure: value=10.4 unit=mm
